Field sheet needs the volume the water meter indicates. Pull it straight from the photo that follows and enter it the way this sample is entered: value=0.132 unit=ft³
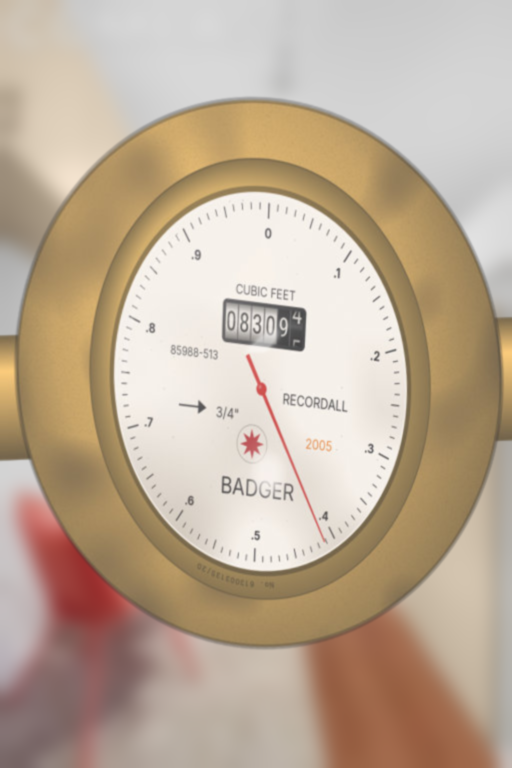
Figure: value=83094.41 unit=ft³
